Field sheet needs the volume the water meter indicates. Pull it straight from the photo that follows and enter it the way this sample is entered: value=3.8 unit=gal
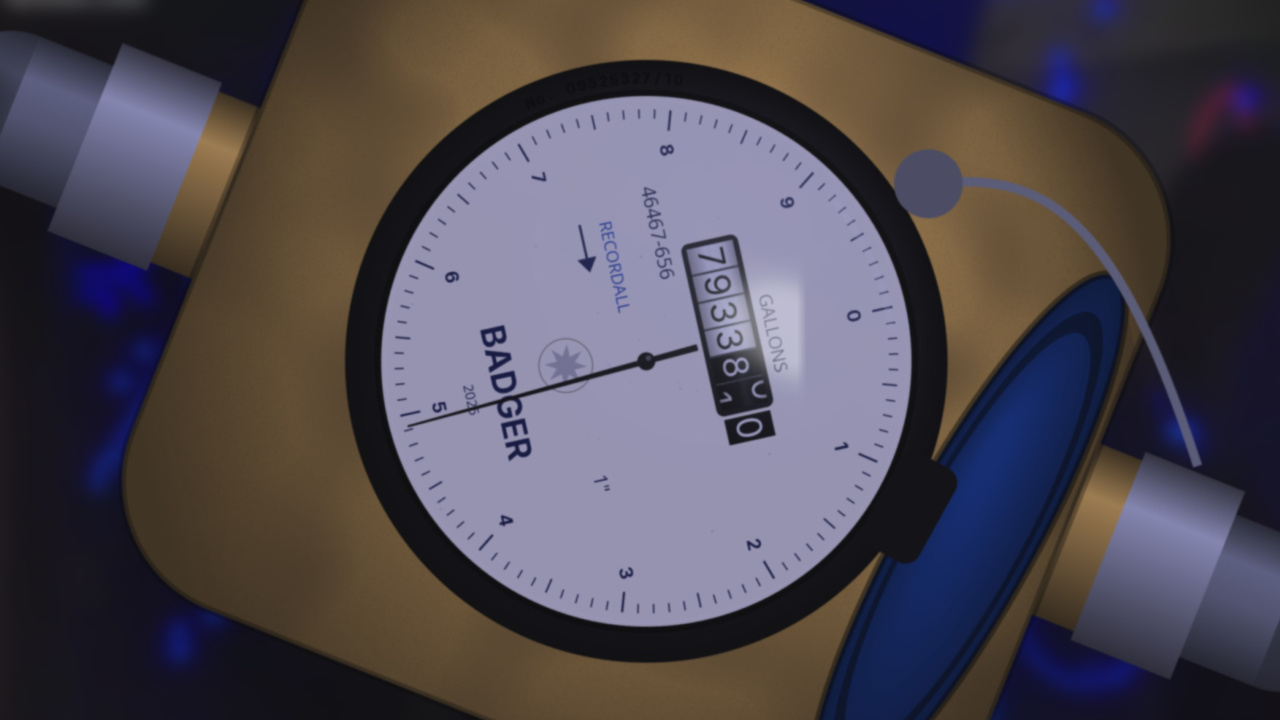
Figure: value=7933804.9 unit=gal
